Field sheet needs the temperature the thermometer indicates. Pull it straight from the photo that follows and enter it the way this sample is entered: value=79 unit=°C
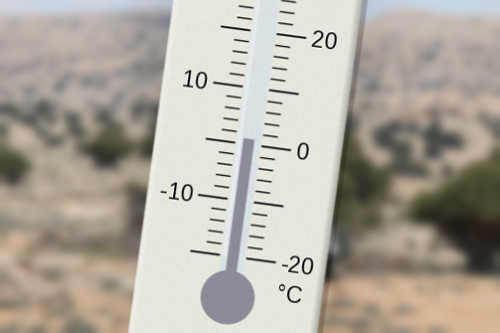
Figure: value=1 unit=°C
